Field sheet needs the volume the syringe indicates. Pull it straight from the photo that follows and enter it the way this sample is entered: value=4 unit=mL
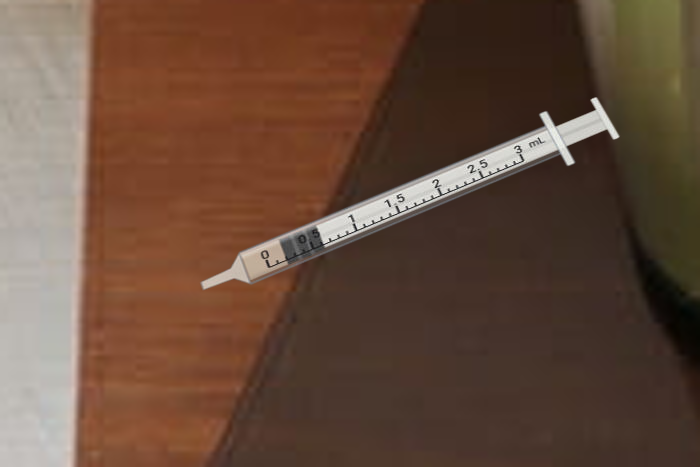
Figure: value=0.2 unit=mL
